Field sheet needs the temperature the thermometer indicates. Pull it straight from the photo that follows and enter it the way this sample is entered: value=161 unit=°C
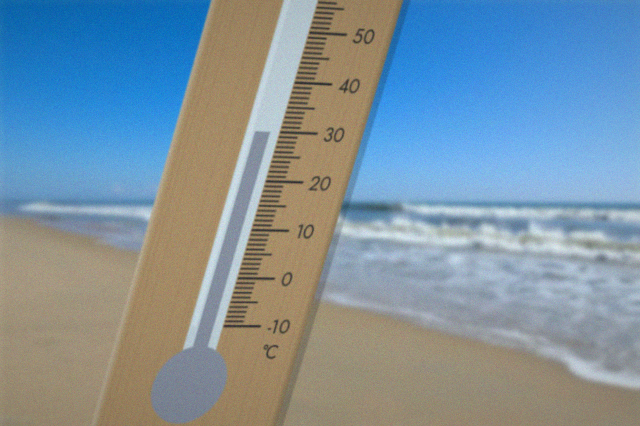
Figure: value=30 unit=°C
